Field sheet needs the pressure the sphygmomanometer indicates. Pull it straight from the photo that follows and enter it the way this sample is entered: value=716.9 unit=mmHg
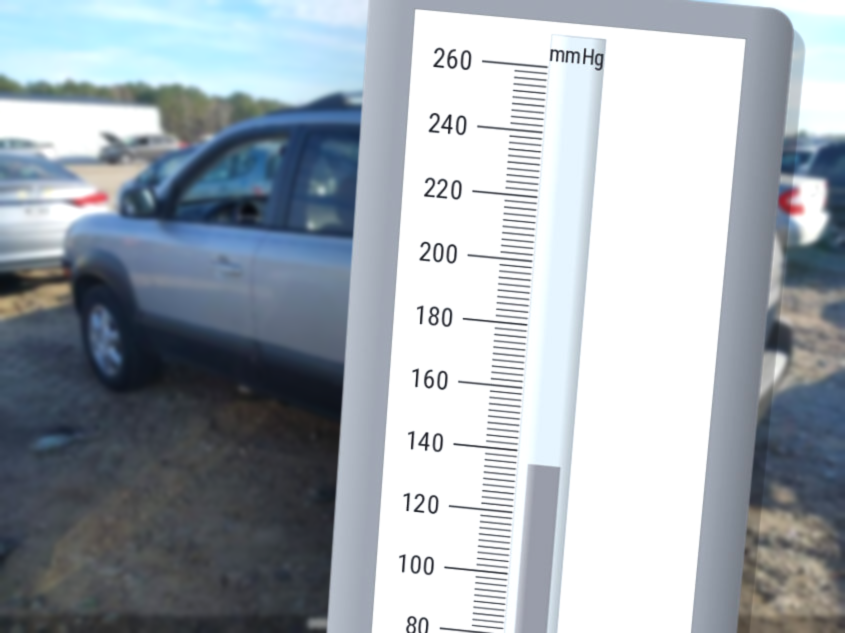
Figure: value=136 unit=mmHg
